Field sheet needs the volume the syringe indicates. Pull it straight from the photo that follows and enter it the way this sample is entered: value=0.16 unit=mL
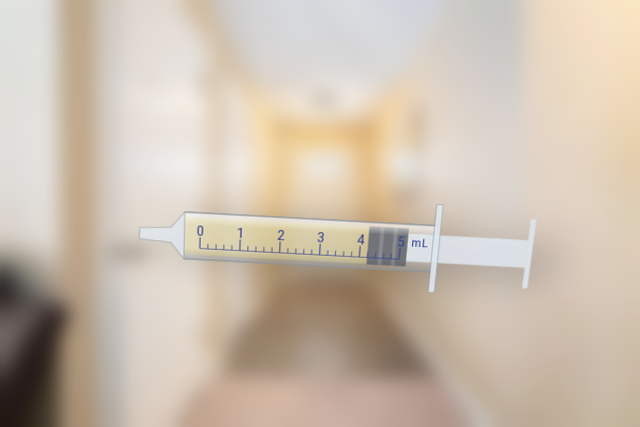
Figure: value=4.2 unit=mL
